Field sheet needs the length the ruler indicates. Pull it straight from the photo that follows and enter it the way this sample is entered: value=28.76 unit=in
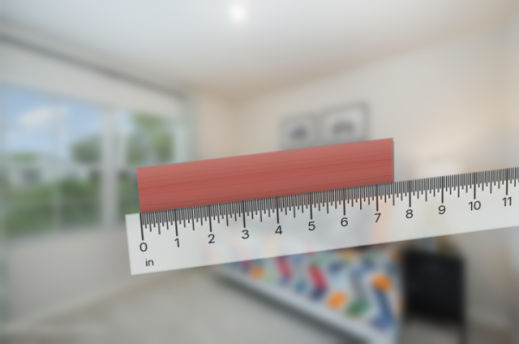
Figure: value=7.5 unit=in
